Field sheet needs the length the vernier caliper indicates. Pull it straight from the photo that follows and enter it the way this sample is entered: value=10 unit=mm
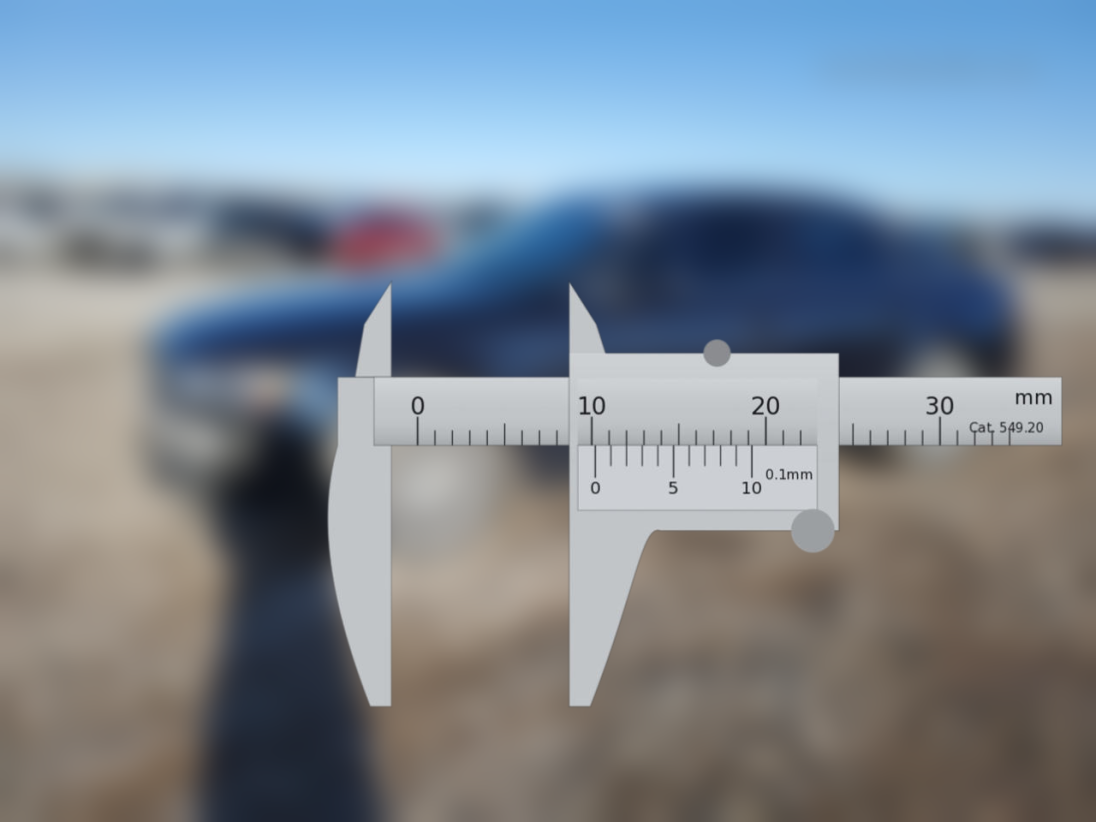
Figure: value=10.2 unit=mm
